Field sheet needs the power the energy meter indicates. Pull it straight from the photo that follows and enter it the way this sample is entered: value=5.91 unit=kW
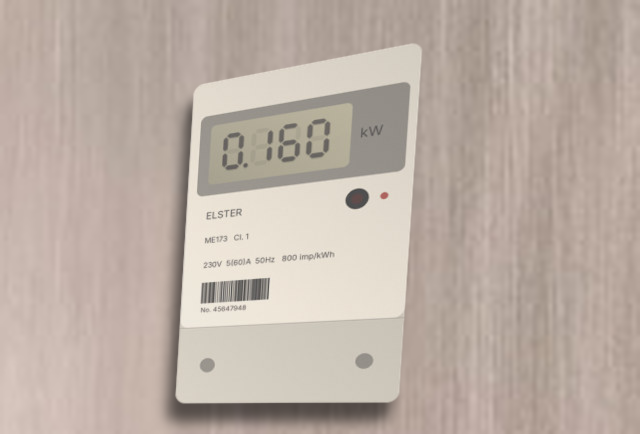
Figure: value=0.160 unit=kW
